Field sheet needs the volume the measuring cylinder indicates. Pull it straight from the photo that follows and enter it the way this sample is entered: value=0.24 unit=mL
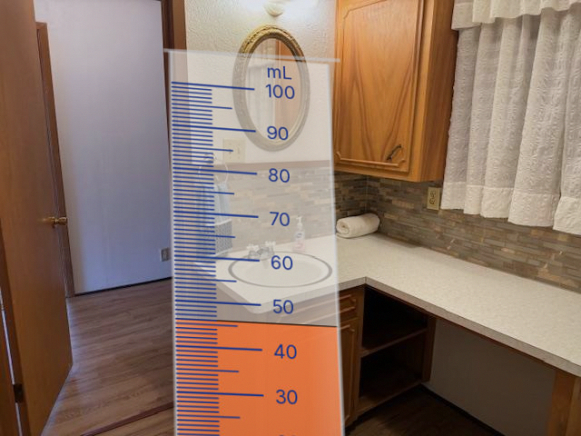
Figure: value=46 unit=mL
